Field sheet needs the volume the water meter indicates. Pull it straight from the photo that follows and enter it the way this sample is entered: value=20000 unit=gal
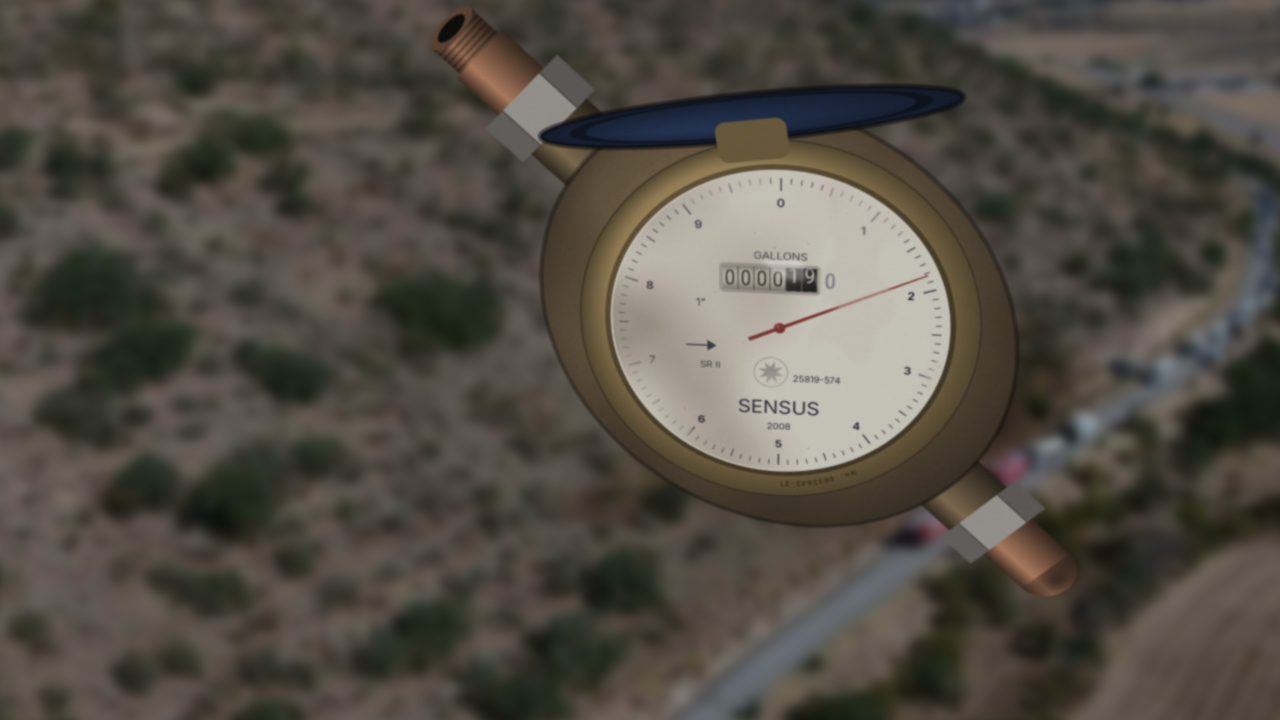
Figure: value=191.8 unit=gal
